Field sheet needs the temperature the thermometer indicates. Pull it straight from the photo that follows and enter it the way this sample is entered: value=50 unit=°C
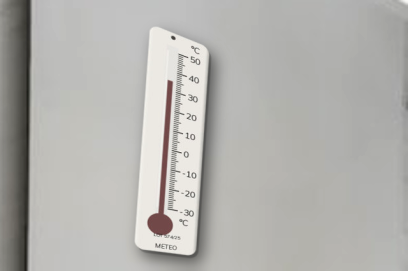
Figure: value=35 unit=°C
